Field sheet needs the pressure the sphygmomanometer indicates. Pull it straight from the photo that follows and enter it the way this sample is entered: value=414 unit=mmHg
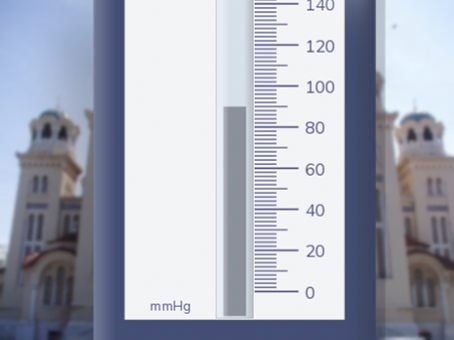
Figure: value=90 unit=mmHg
